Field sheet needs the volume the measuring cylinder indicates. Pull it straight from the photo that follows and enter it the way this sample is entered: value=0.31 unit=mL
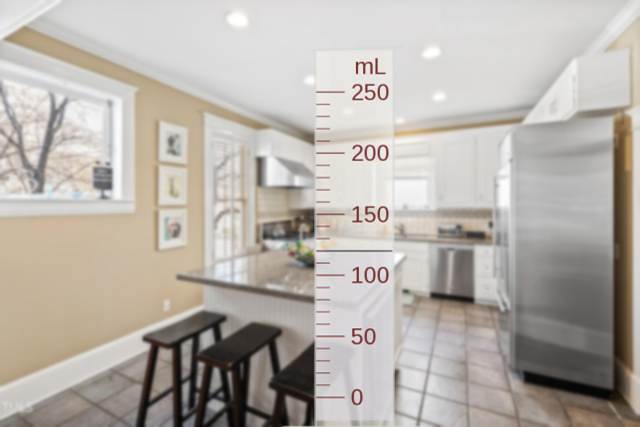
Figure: value=120 unit=mL
